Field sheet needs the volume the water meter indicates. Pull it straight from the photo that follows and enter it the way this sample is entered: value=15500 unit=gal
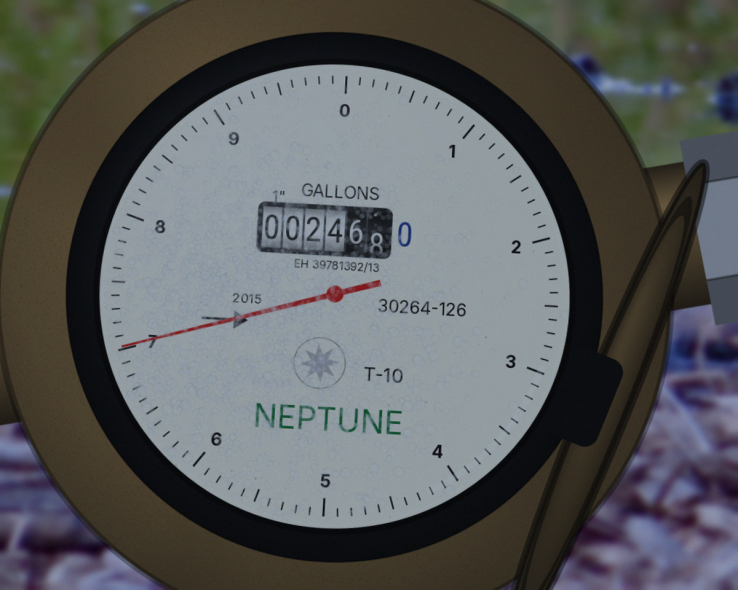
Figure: value=24677.0 unit=gal
